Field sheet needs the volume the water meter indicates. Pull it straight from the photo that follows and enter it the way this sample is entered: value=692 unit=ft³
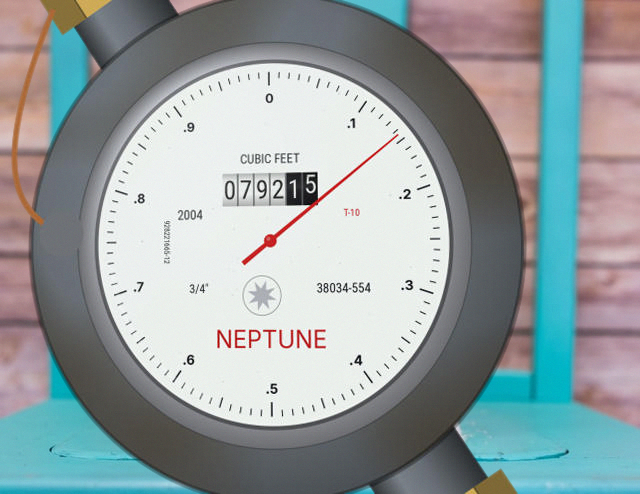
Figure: value=79215.14 unit=ft³
